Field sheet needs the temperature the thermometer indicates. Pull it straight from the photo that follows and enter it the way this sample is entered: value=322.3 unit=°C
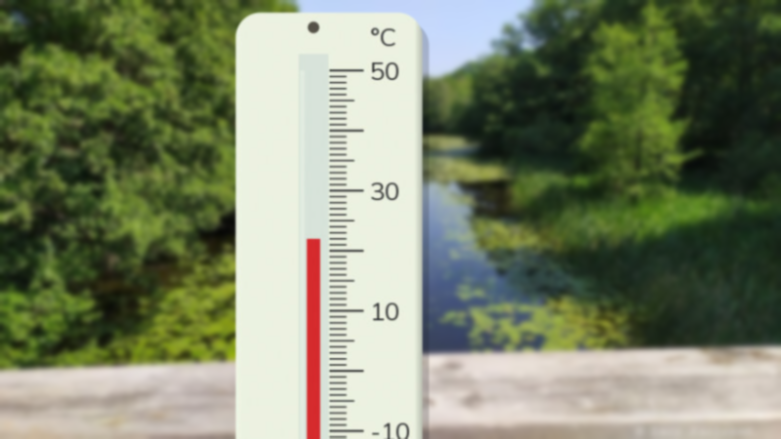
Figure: value=22 unit=°C
